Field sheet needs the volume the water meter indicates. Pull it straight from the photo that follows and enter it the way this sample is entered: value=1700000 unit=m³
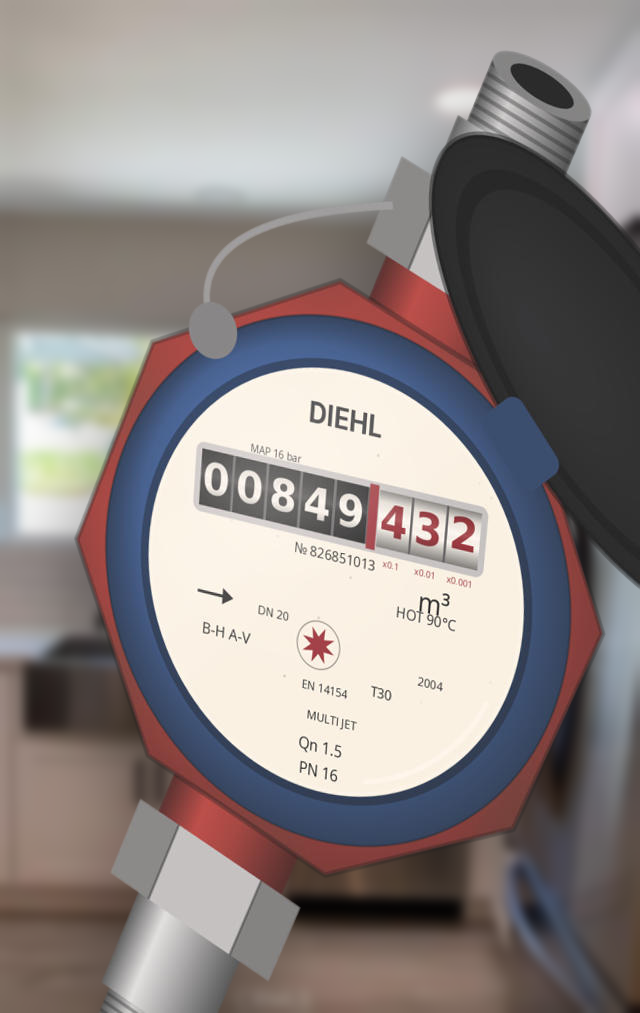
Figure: value=849.432 unit=m³
